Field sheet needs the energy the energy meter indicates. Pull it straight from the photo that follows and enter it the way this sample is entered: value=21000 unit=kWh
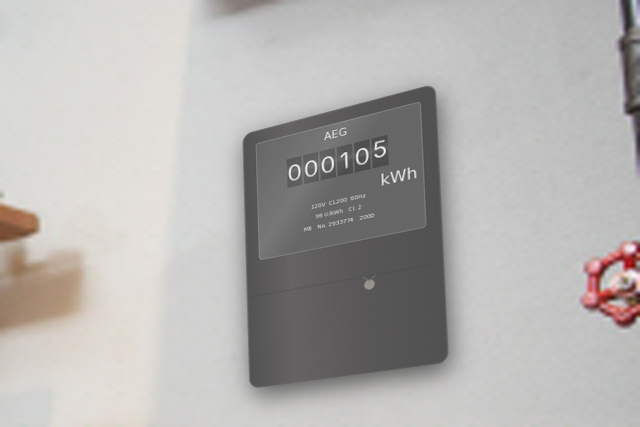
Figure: value=105 unit=kWh
